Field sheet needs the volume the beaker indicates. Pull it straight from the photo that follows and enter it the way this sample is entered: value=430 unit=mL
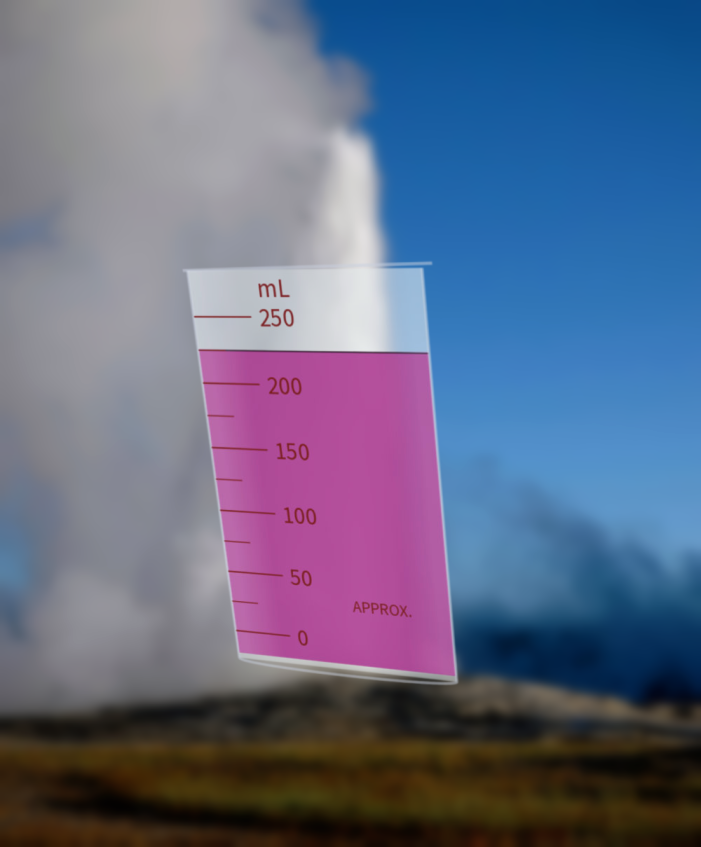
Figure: value=225 unit=mL
